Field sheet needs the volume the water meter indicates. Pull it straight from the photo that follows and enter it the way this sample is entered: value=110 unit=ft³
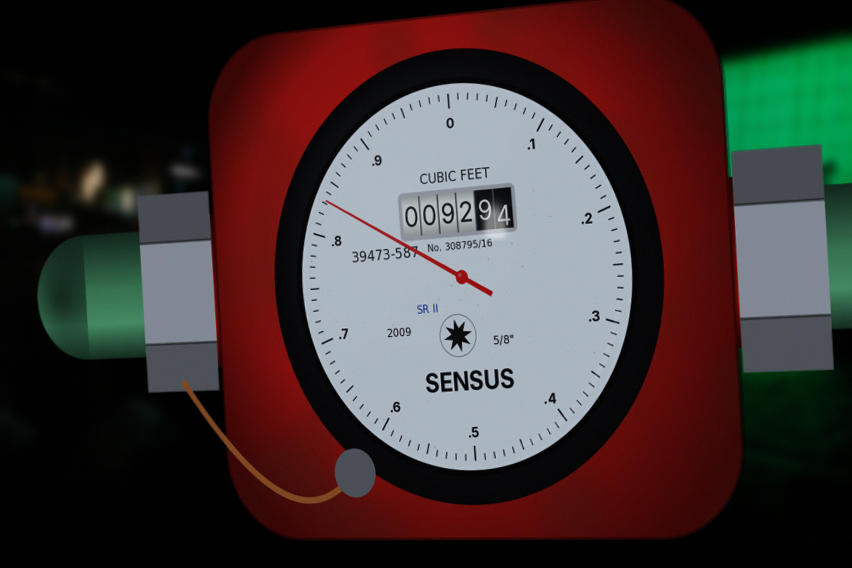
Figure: value=9293.83 unit=ft³
